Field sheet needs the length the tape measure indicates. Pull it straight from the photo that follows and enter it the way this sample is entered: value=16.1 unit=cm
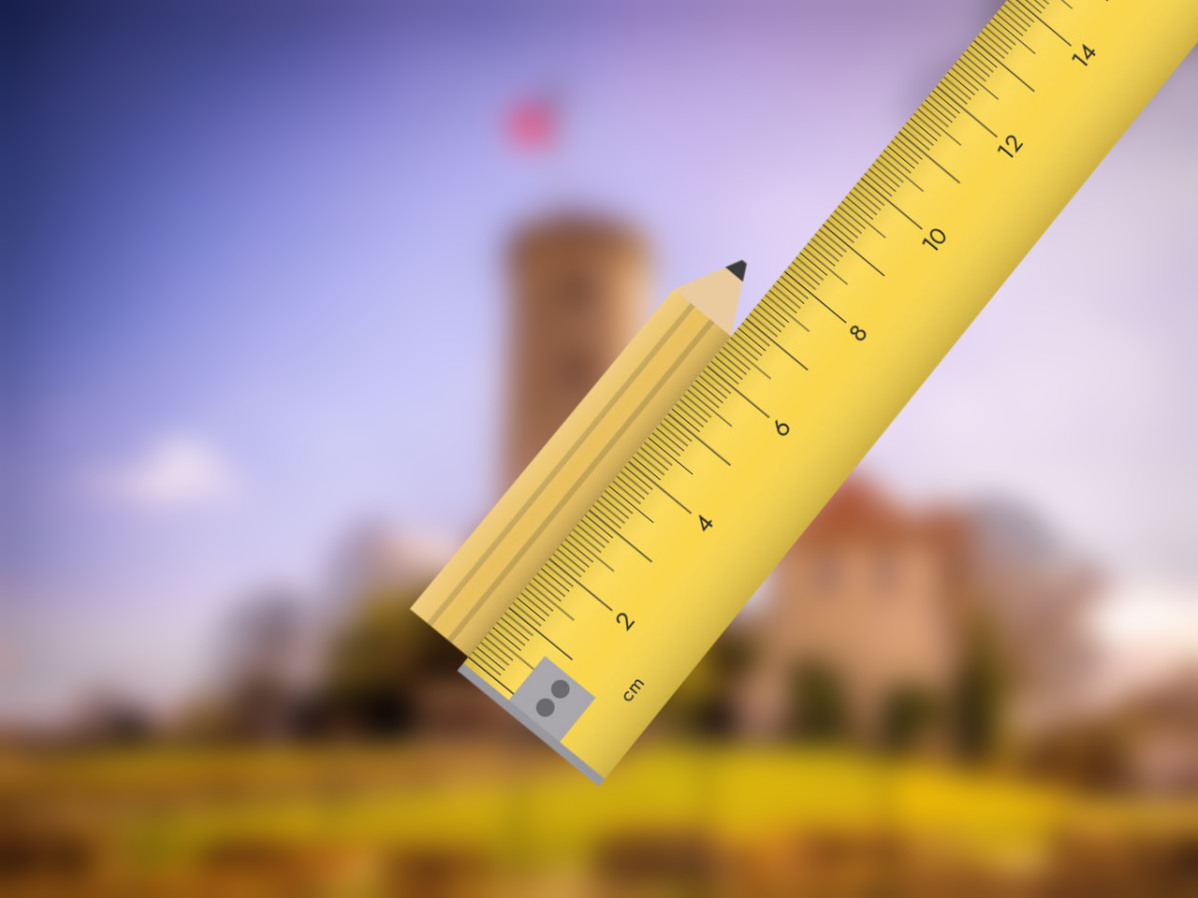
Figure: value=7.7 unit=cm
